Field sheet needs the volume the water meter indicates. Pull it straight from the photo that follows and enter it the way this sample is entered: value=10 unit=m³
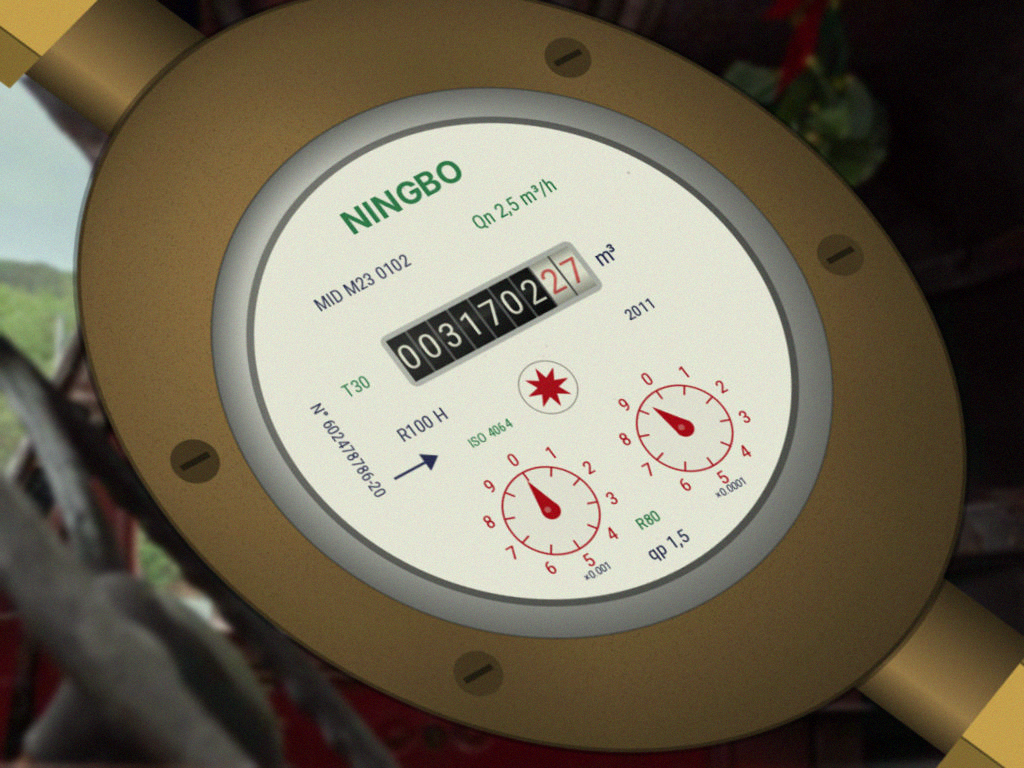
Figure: value=31702.2699 unit=m³
